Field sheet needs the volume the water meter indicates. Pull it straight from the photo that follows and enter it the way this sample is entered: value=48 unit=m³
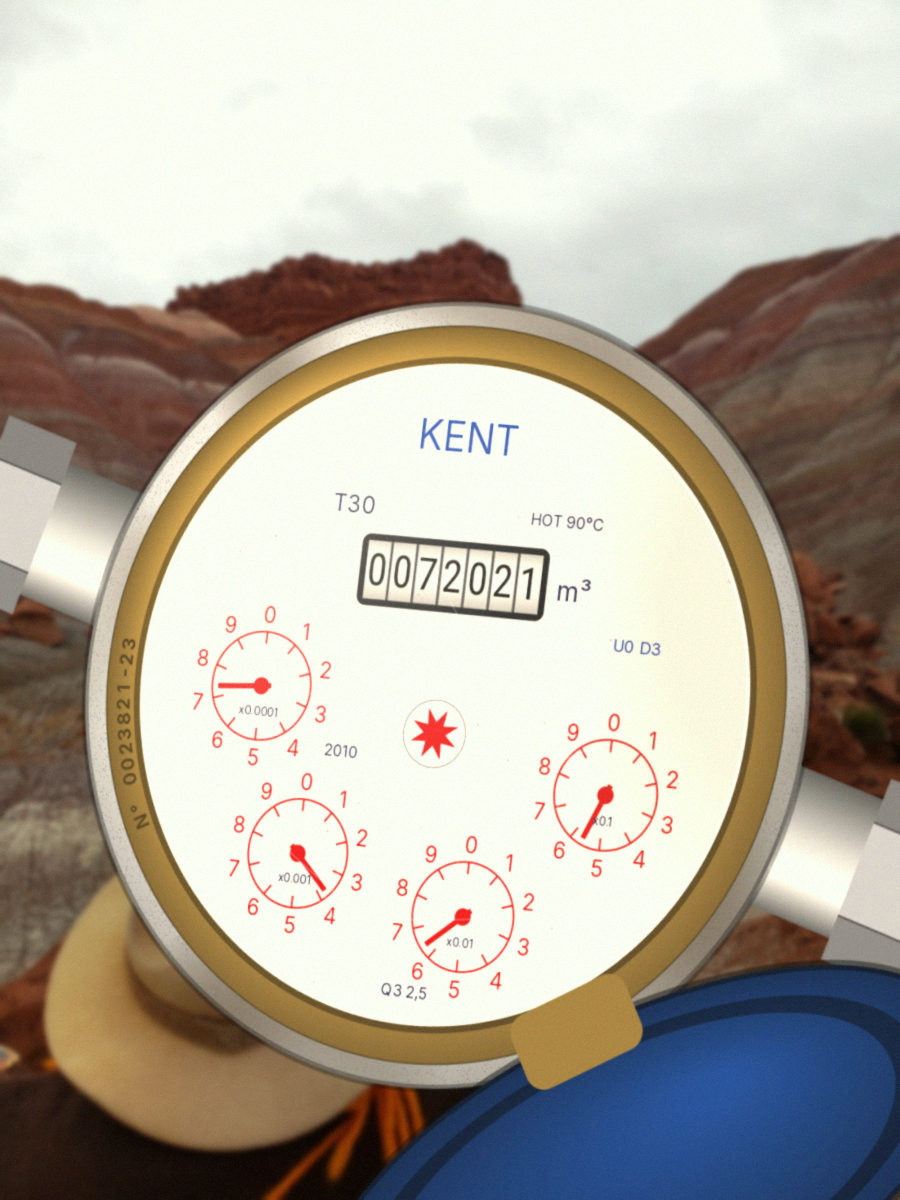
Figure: value=72021.5637 unit=m³
